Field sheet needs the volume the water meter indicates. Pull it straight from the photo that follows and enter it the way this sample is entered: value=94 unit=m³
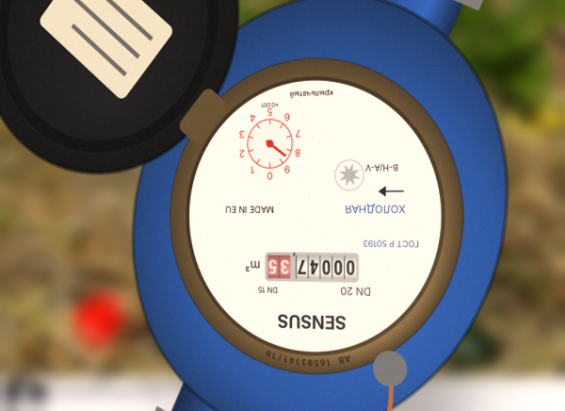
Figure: value=47.358 unit=m³
